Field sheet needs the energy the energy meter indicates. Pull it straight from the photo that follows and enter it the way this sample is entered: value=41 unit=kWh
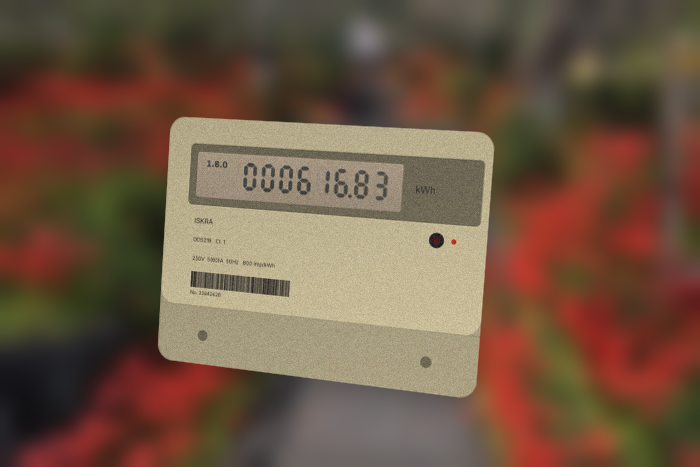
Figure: value=616.83 unit=kWh
